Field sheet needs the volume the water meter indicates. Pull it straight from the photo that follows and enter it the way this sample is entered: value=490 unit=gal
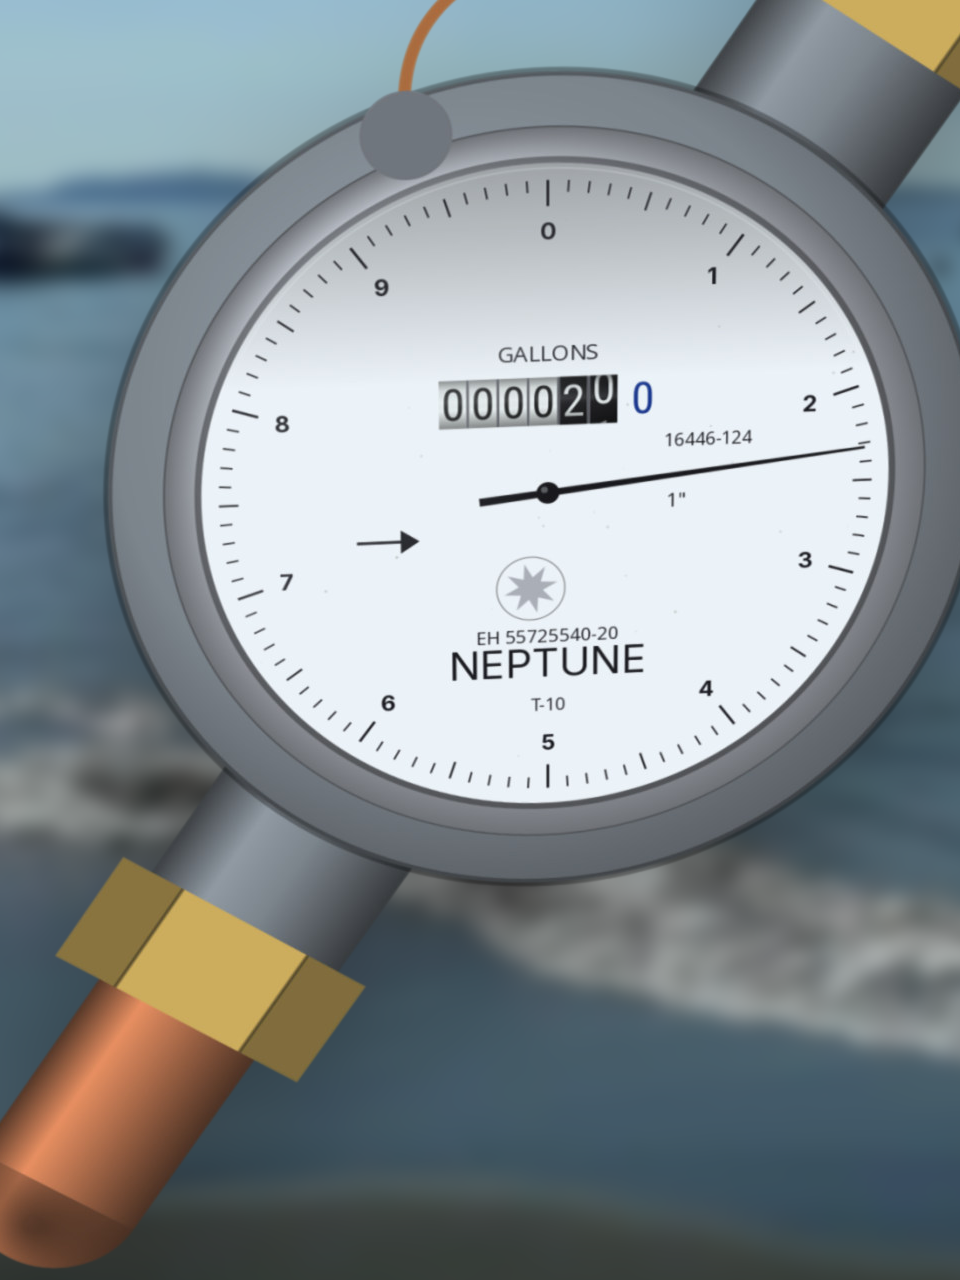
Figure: value=202.3 unit=gal
